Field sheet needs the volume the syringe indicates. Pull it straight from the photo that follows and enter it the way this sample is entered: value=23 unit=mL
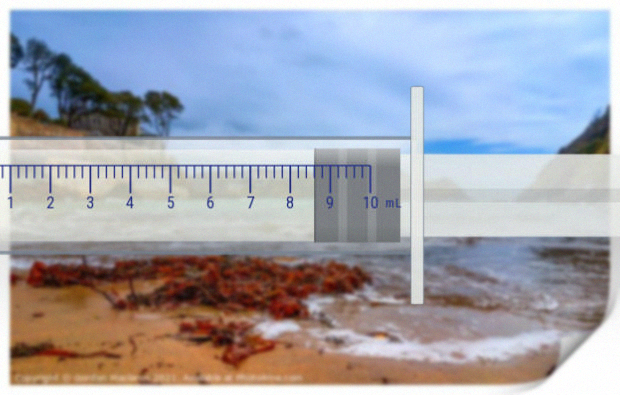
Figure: value=8.6 unit=mL
